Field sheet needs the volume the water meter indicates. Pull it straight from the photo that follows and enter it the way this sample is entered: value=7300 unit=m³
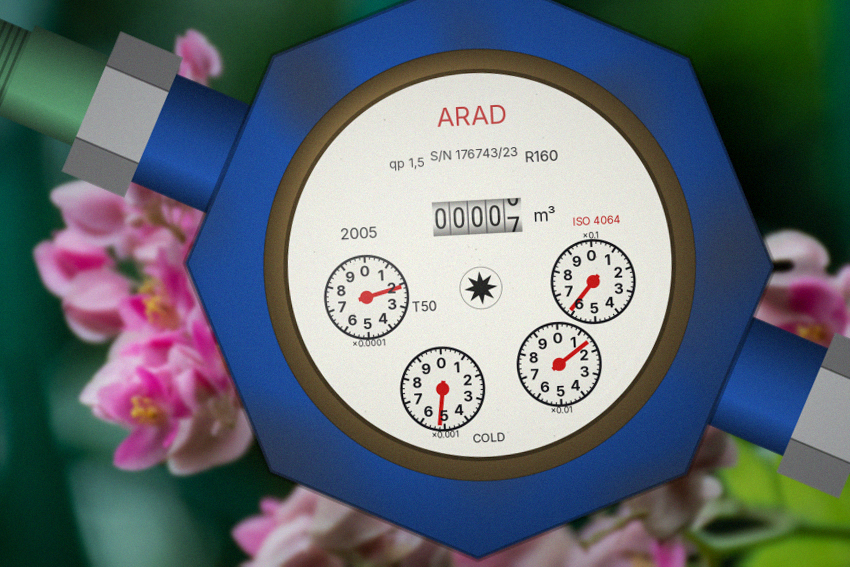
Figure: value=6.6152 unit=m³
